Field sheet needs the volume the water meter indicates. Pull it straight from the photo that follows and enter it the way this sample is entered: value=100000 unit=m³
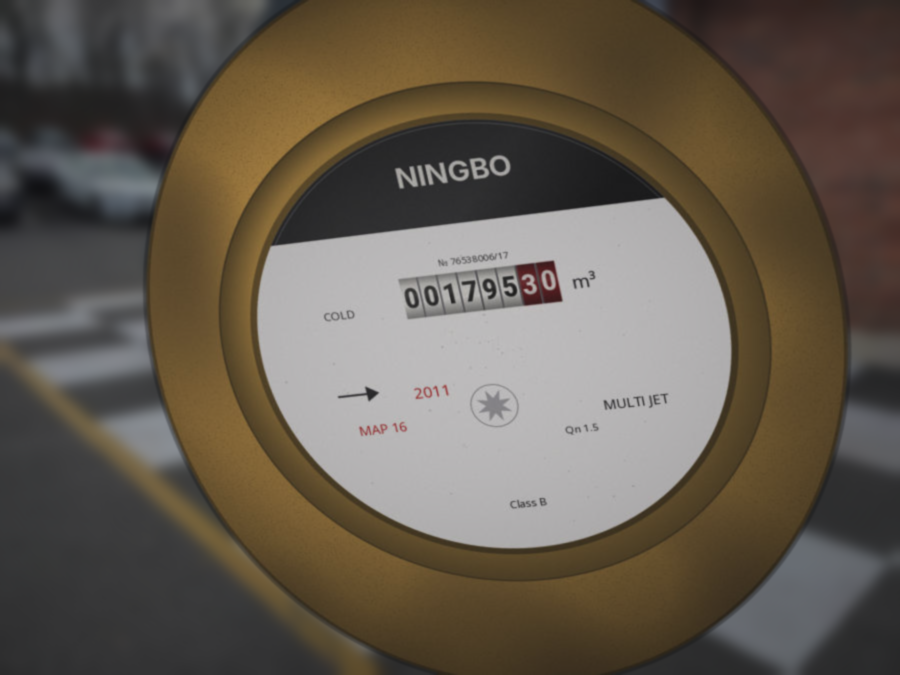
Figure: value=1795.30 unit=m³
